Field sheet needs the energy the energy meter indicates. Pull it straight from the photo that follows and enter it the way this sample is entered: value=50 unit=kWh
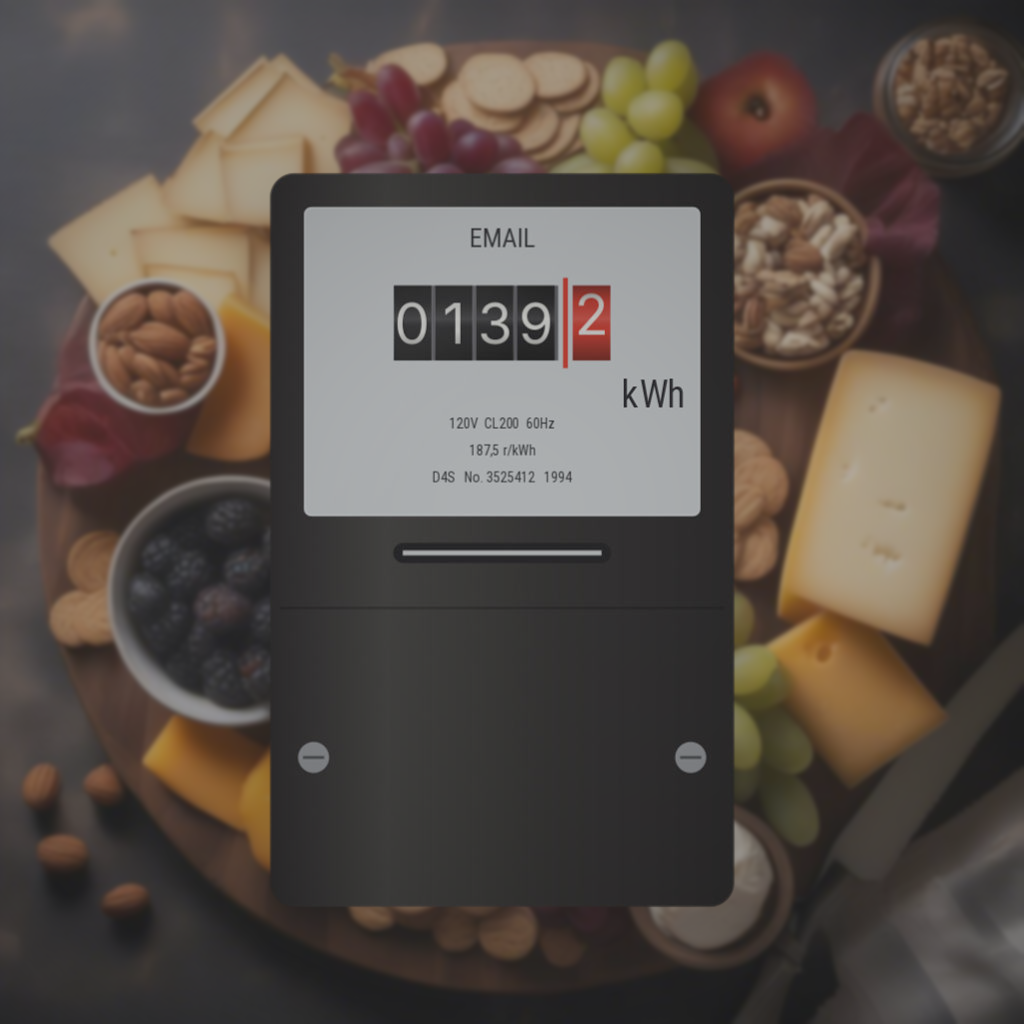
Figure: value=139.2 unit=kWh
